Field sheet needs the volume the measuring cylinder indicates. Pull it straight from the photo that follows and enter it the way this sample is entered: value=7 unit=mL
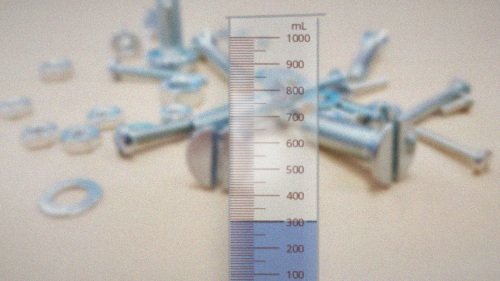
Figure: value=300 unit=mL
